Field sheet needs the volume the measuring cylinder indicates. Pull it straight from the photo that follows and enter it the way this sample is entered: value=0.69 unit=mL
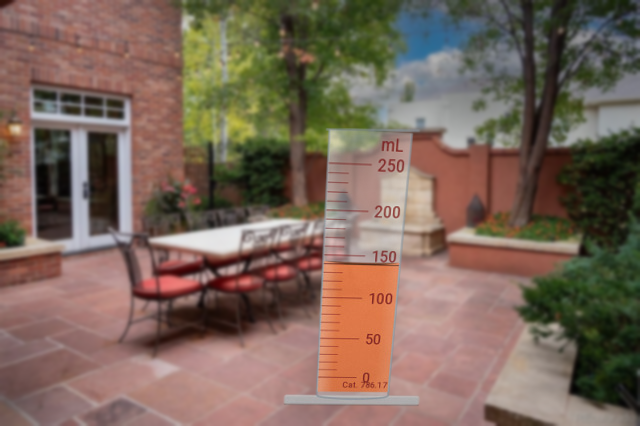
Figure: value=140 unit=mL
